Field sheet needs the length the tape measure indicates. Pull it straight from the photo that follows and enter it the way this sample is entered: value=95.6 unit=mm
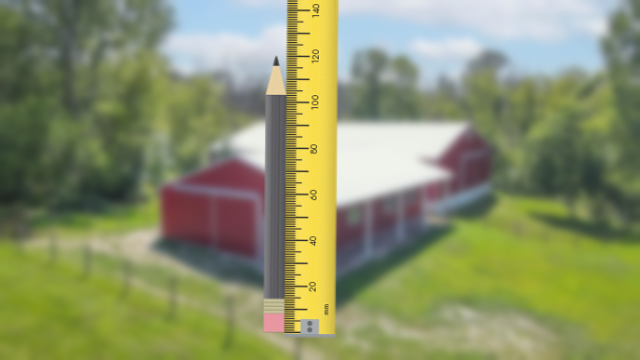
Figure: value=120 unit=mm
